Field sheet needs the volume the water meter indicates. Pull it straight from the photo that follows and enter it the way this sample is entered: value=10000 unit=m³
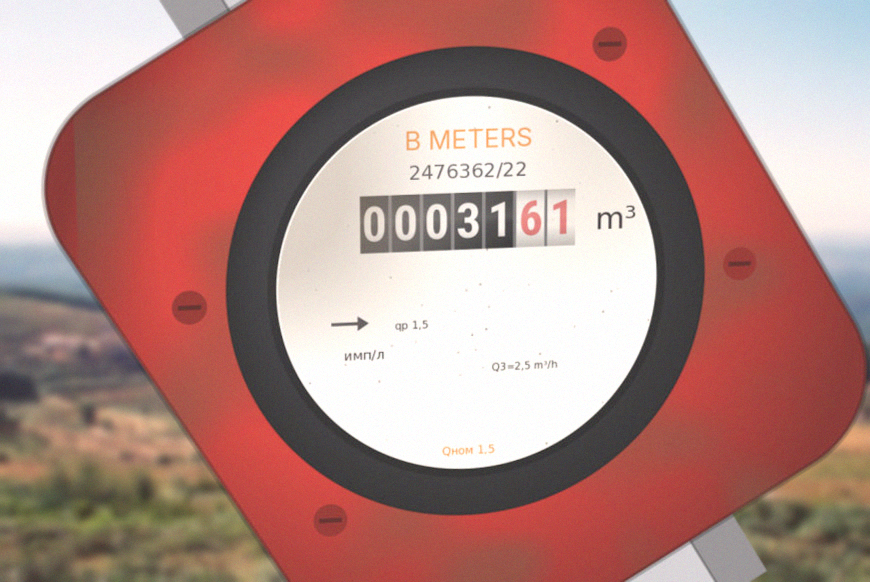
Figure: value=31.61 unit=m³
